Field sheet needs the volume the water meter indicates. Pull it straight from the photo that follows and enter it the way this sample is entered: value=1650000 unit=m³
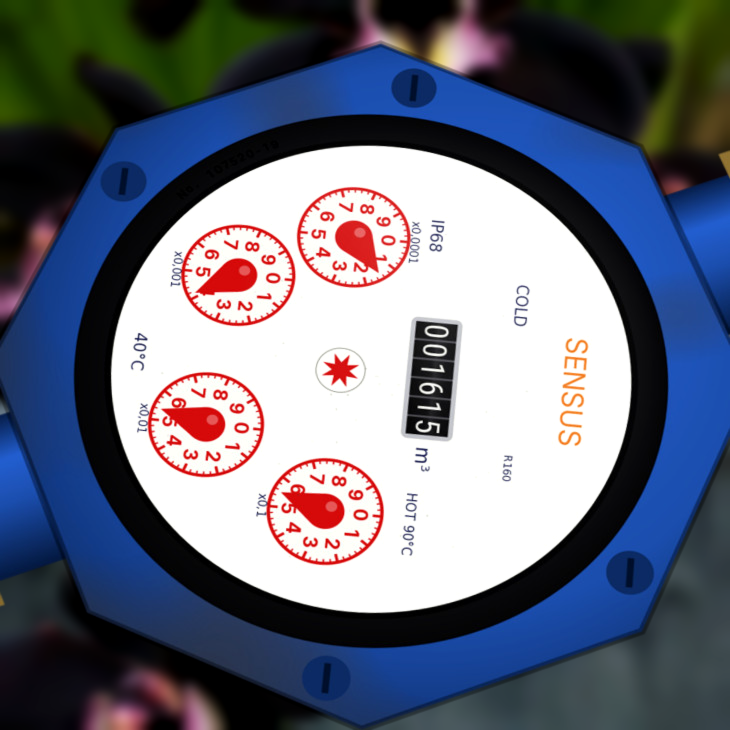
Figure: value=1615.5541 unit=m³
